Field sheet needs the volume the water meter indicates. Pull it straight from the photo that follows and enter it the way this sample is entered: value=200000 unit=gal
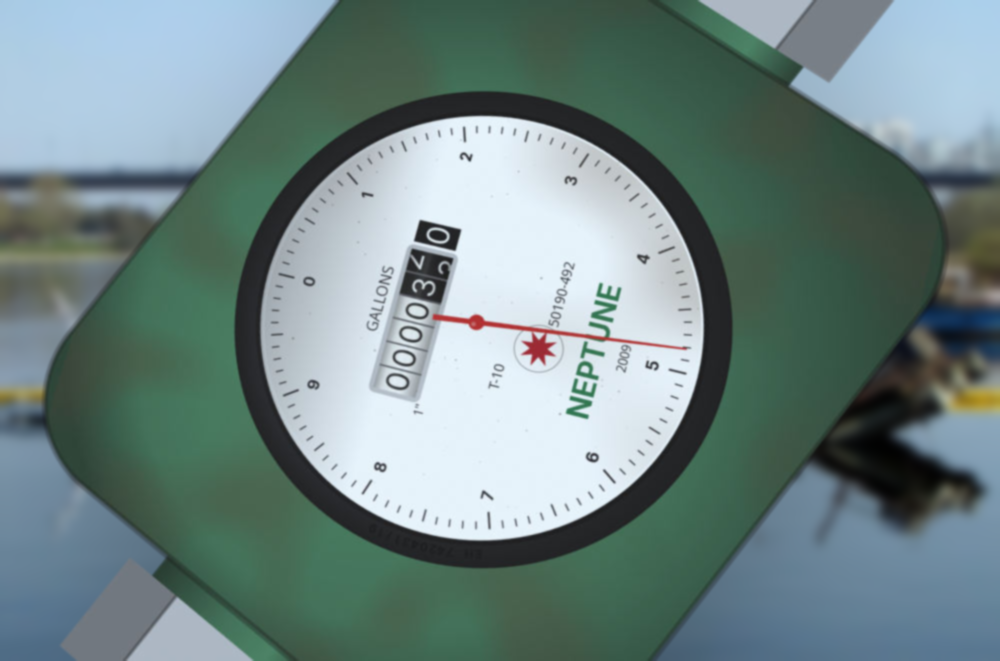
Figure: value=324.8 unit=gal
